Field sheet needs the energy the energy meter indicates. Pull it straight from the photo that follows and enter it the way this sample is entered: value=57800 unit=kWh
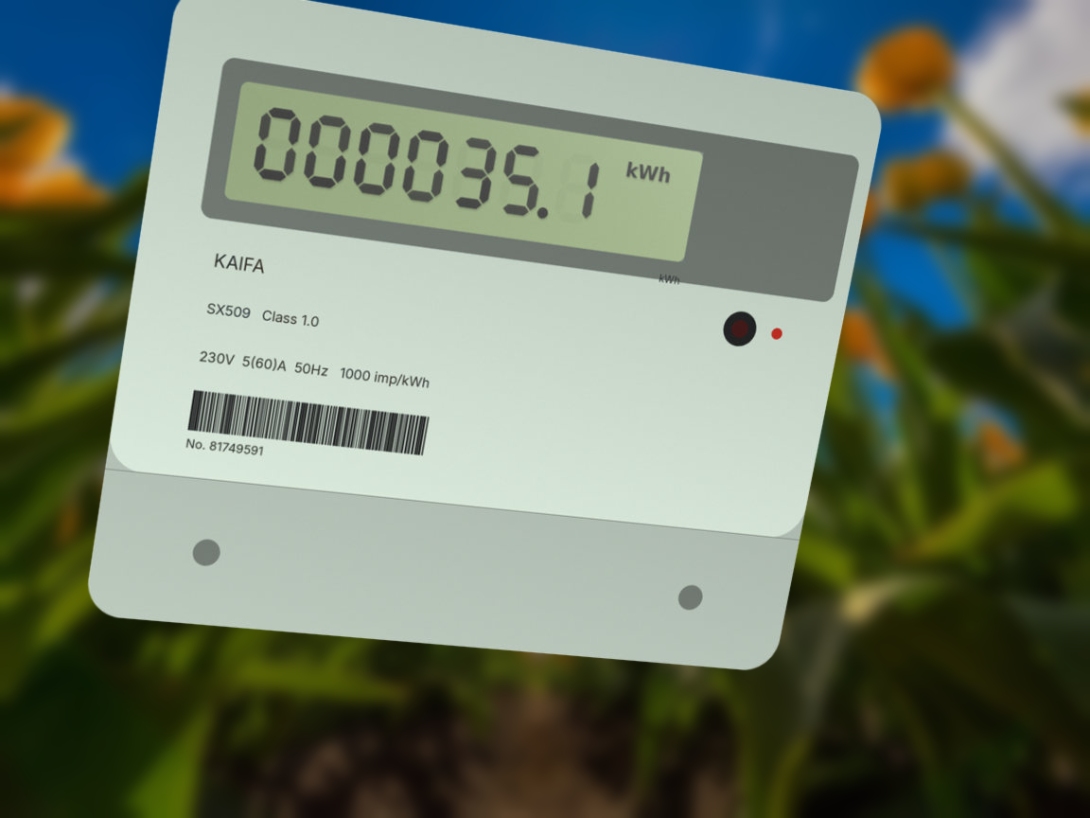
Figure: value=35.1 unit=kWh
